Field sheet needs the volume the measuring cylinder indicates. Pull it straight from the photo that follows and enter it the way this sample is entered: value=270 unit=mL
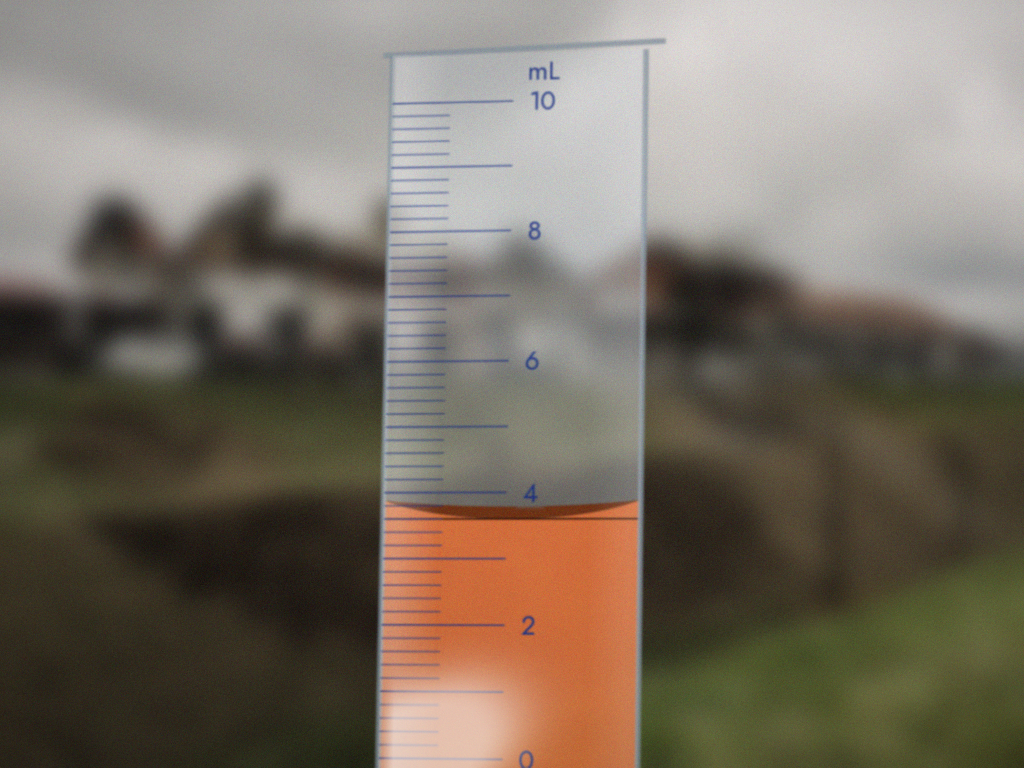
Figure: value=3.6 unit=mL
